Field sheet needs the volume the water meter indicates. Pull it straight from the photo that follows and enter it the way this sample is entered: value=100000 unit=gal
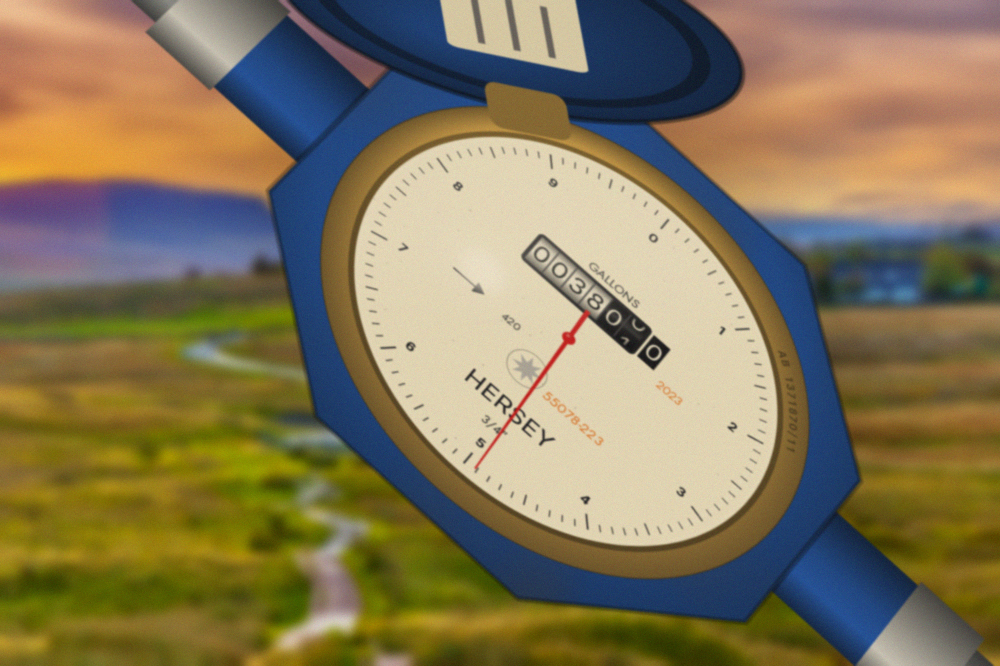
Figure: value=38004.9 unit=gal
